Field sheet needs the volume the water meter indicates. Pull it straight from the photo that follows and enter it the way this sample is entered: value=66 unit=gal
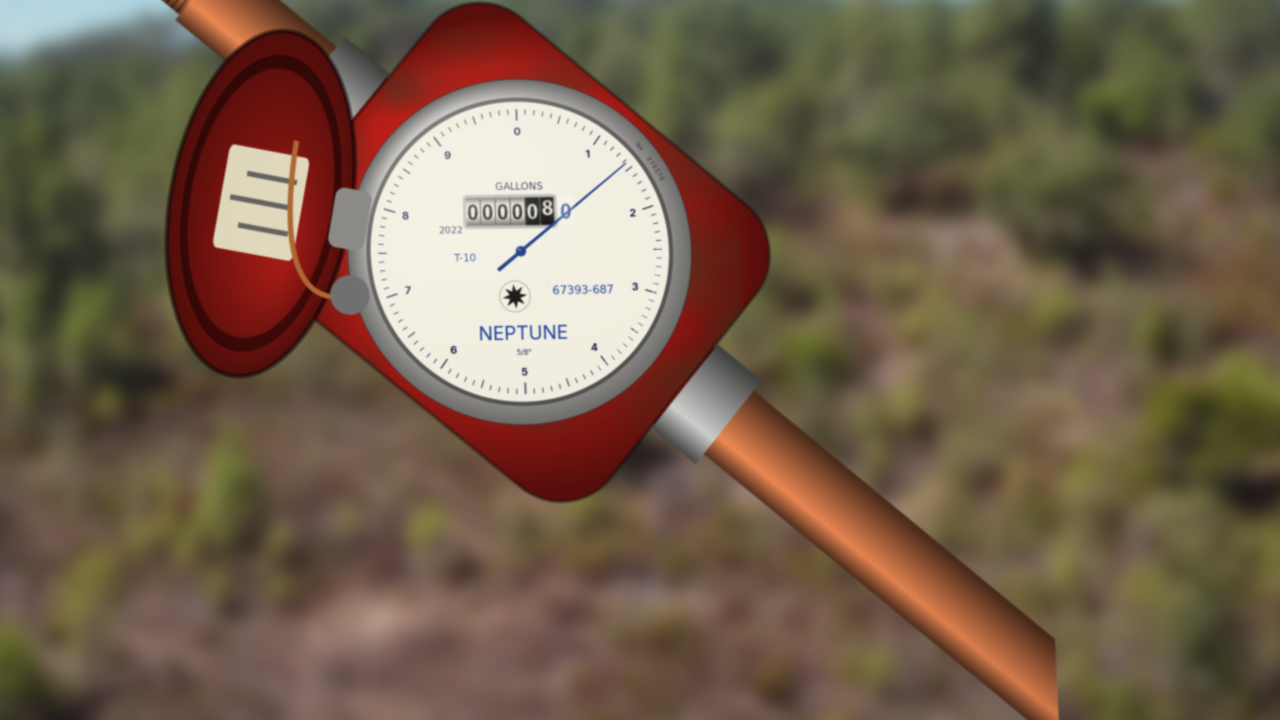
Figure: value=81.4 unit=gal
